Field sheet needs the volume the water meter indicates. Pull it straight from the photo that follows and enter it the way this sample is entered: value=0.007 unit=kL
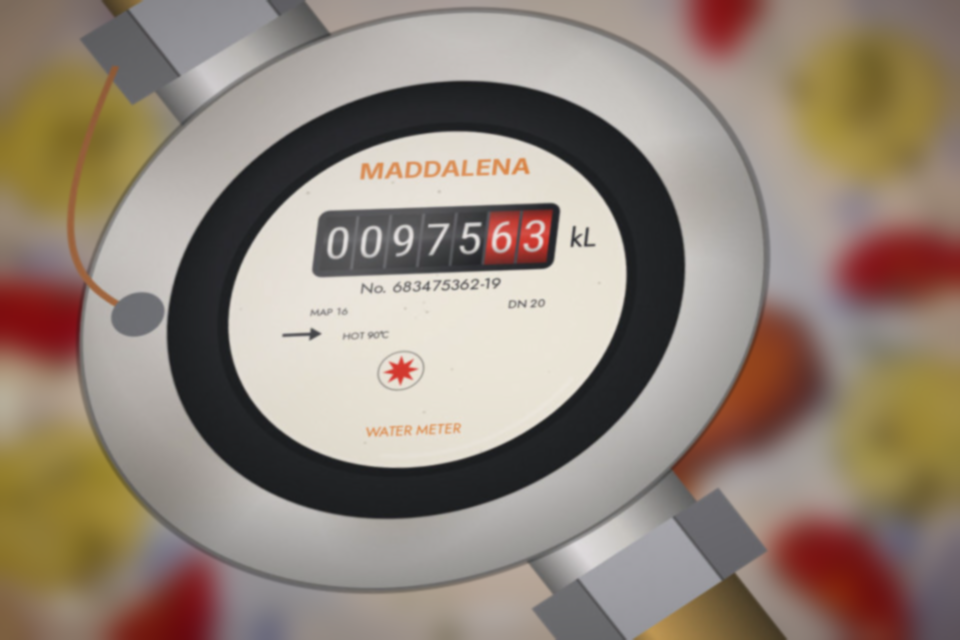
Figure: value=975.63 unit=kL
